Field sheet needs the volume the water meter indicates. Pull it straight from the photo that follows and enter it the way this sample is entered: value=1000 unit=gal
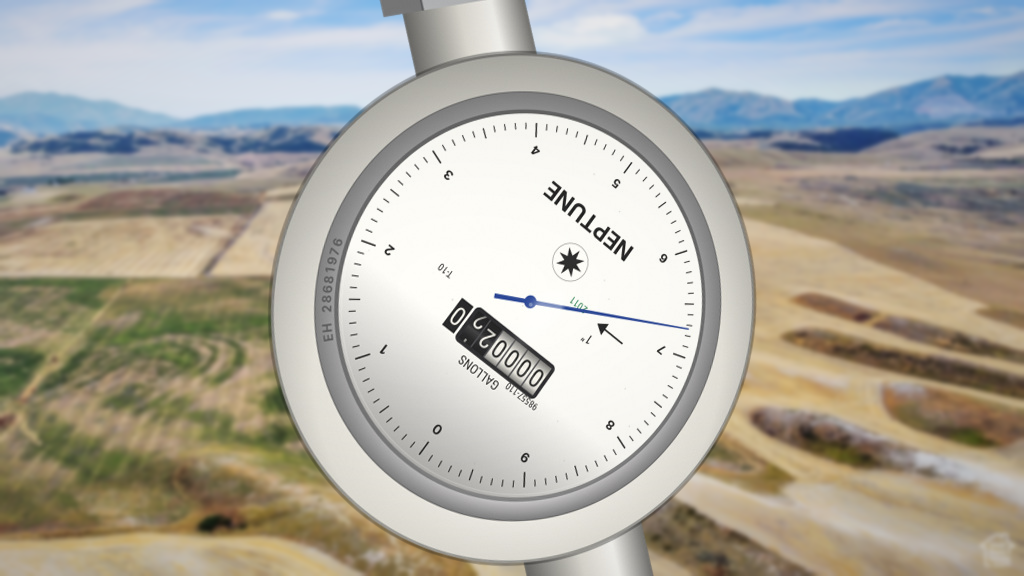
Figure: value=216.7 unit=gal
